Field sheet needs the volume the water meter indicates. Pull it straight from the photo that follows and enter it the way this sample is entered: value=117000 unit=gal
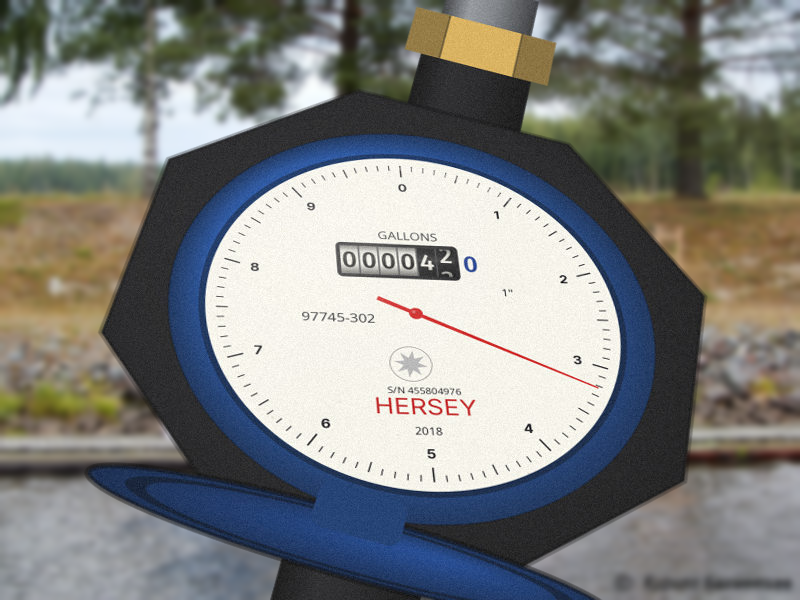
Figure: value=423.2 unit=gal
